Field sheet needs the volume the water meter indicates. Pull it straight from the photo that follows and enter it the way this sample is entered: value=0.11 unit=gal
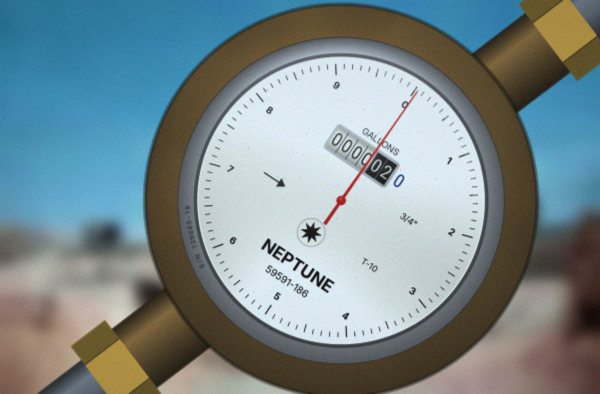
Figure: value=20.0 unit=gal
